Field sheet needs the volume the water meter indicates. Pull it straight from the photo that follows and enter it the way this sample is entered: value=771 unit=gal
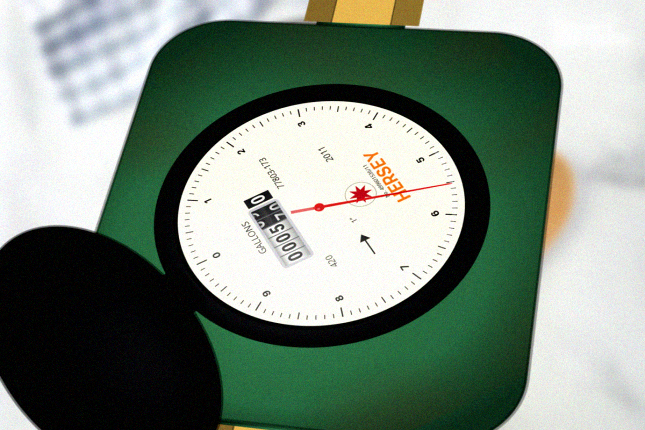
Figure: value=5695.5 unit=gal
